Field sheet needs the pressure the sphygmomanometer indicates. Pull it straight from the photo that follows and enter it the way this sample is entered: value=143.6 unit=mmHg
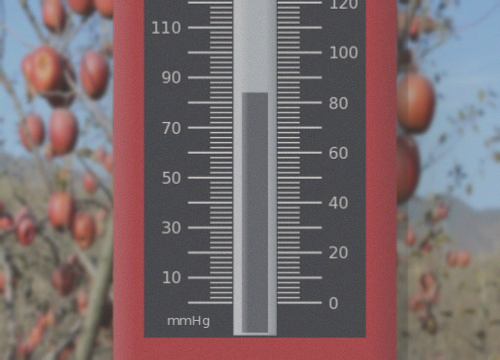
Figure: value=84 unit=mmHg
